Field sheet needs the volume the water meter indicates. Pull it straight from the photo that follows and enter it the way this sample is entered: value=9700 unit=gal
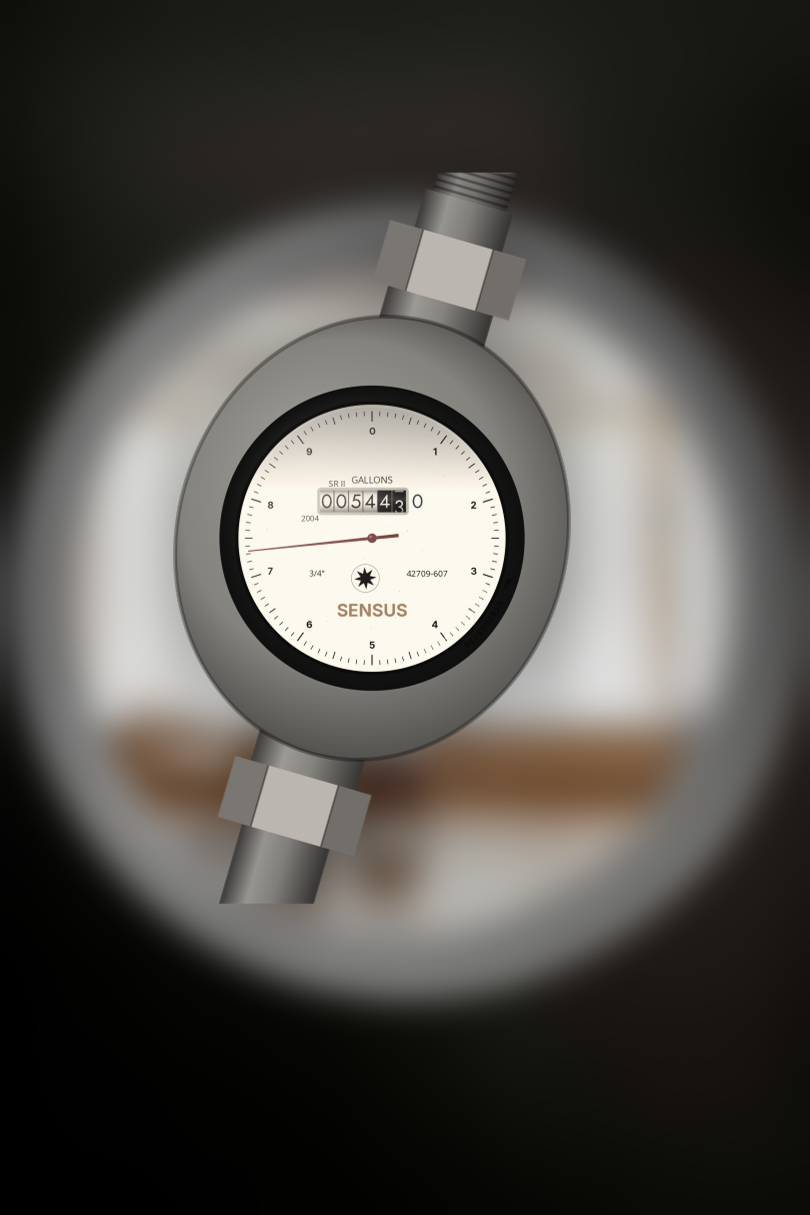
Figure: value=54427.3 unit=gal
